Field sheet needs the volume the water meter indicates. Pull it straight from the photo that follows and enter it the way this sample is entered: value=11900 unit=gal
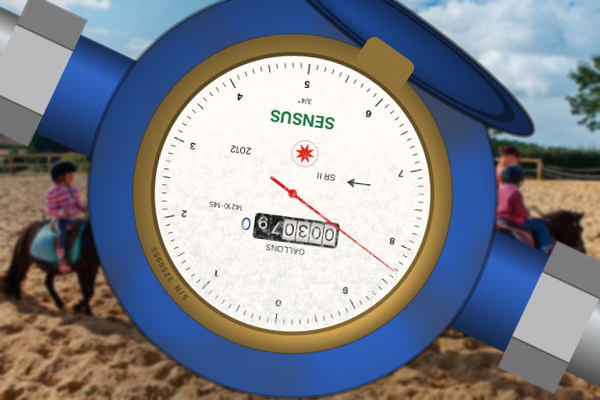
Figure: value=30788.3 unit=gal
